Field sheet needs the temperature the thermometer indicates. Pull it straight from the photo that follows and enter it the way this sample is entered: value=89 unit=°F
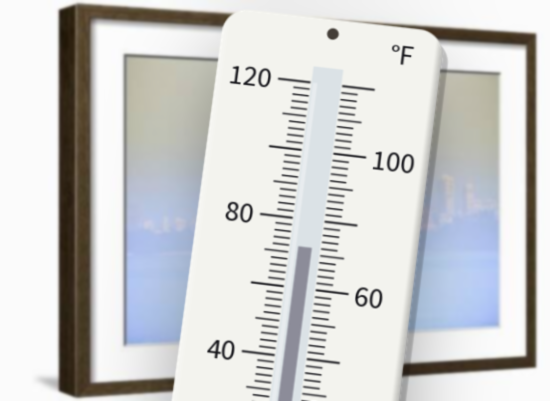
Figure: value=72 unit=°F
